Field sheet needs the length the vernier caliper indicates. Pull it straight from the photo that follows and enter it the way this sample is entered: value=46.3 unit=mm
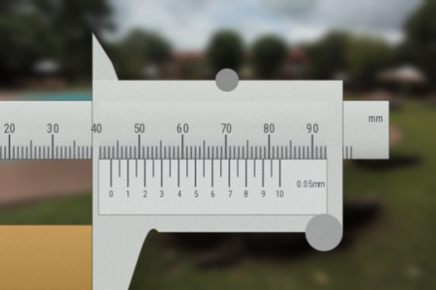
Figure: value=43.5 unit=mm
